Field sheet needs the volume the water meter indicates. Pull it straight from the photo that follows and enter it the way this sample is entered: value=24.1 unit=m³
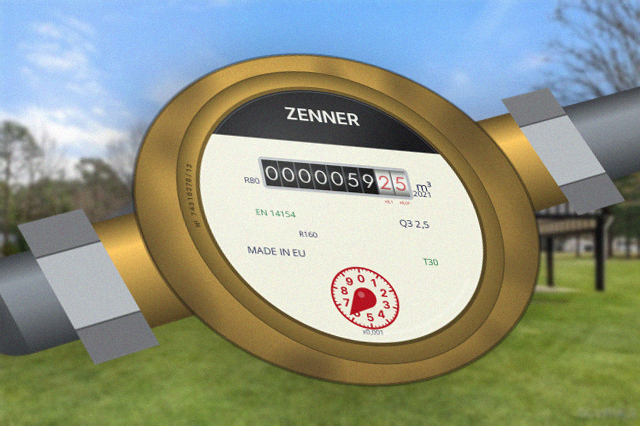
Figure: value=59.256 unit=m³
